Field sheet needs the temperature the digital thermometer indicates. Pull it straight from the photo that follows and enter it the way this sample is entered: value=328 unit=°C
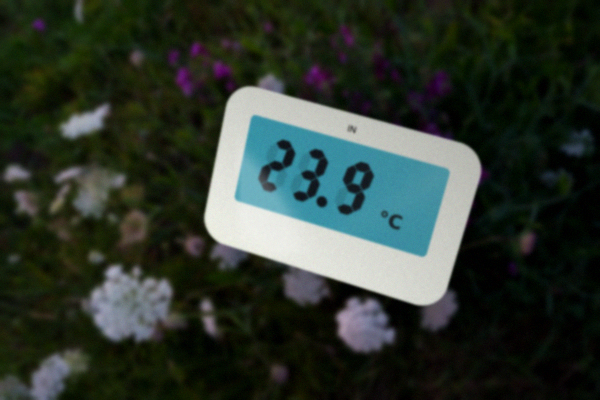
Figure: value=23.9 unit=°C
